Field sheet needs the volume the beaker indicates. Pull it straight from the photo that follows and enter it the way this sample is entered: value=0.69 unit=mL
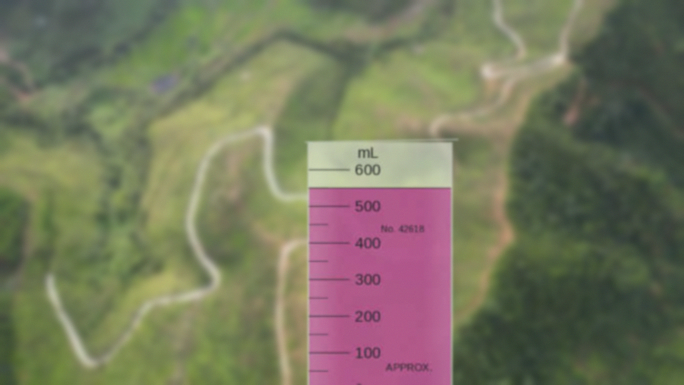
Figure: value=550 unit=mL
